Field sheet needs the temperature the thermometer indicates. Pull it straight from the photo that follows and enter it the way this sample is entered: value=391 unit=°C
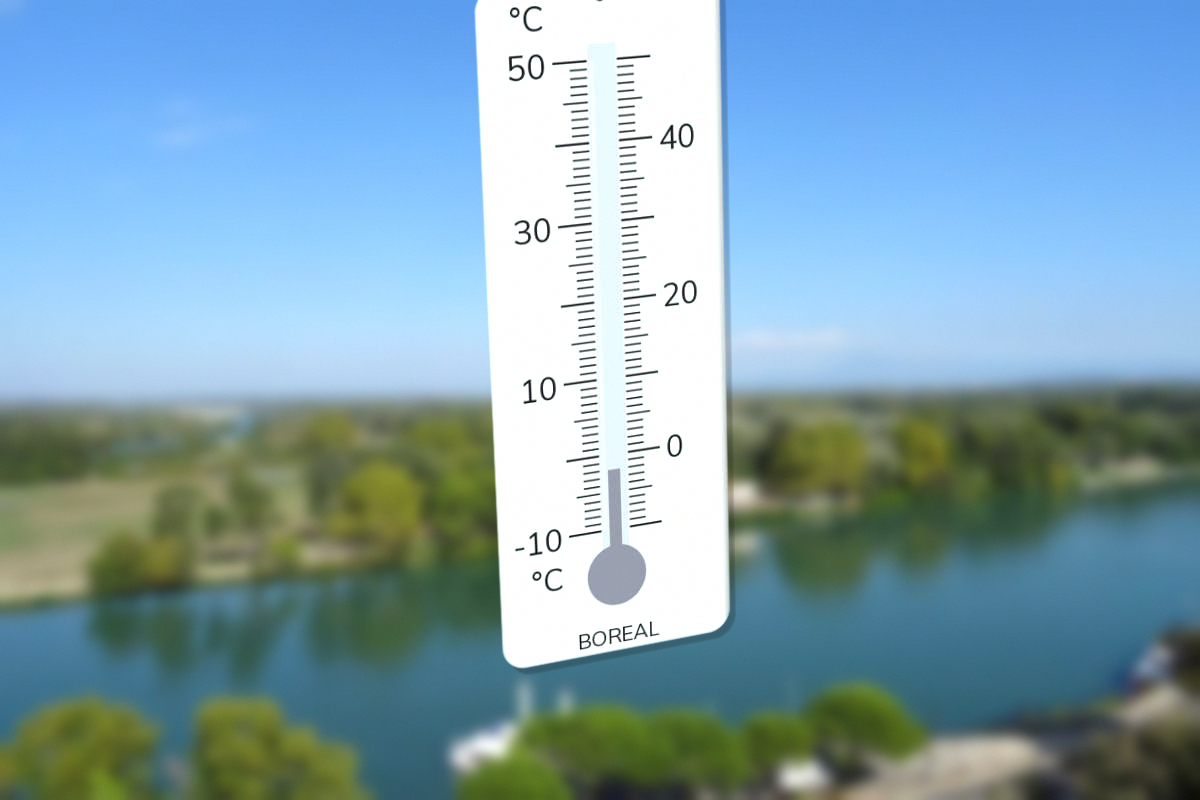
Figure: value=-2 unit=°C
